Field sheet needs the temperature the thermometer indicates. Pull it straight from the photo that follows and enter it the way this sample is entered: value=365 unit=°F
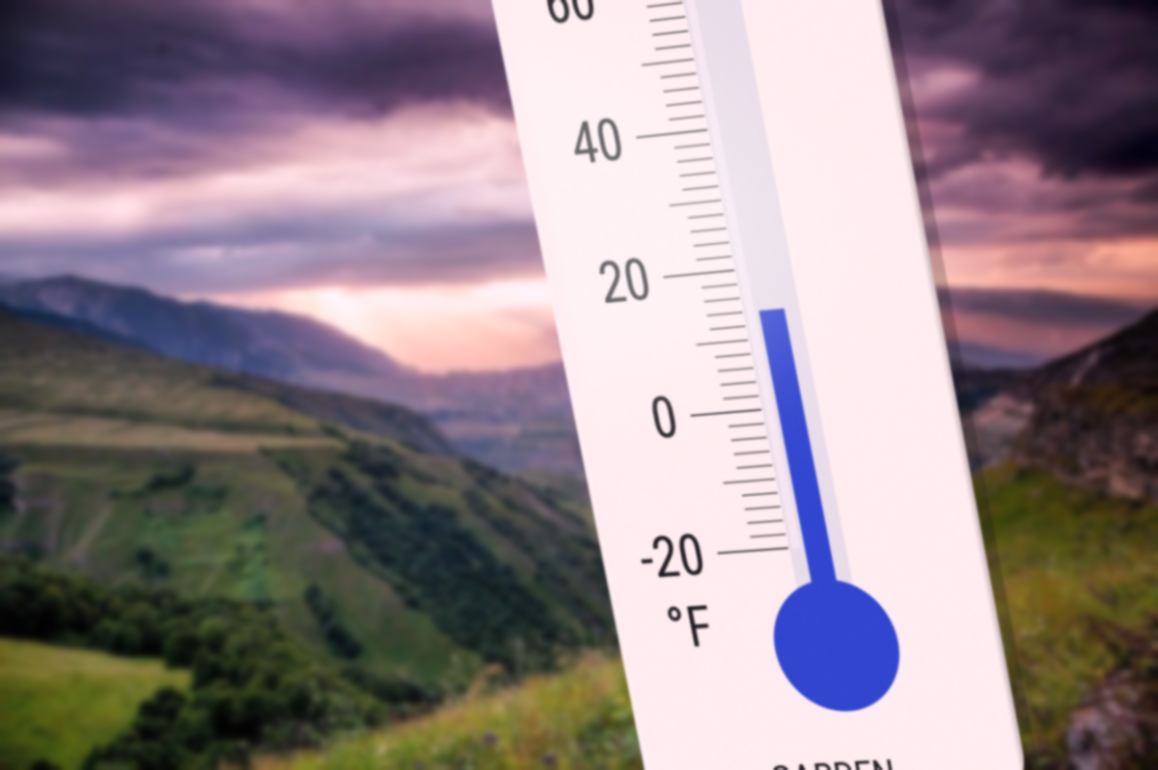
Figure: value=14 unit=°F
